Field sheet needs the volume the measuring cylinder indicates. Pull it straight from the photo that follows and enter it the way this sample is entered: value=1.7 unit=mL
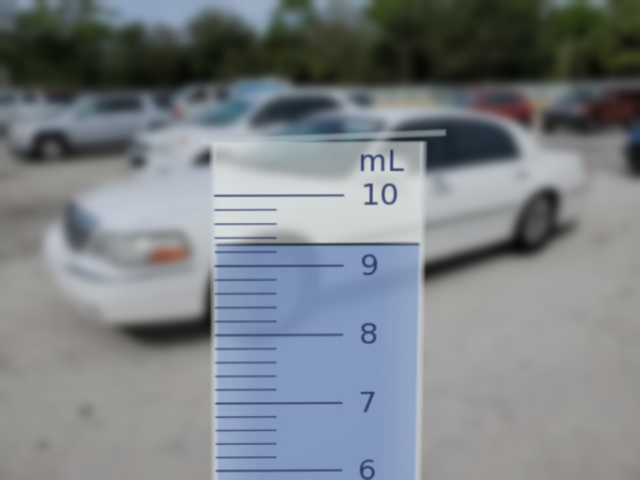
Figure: value=9.3 unit=mL
